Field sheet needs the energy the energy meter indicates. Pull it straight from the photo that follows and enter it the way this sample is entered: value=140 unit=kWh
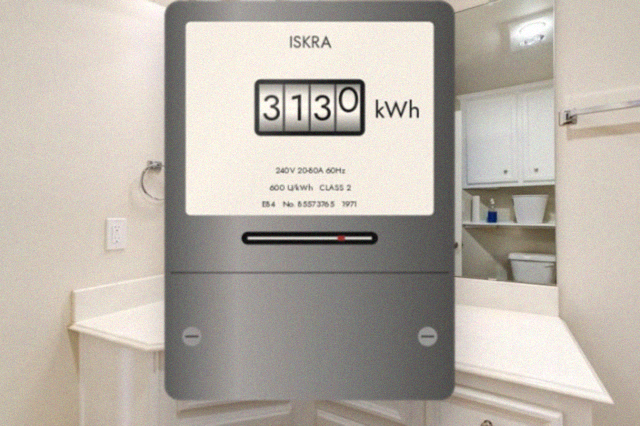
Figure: value=3130 unit=kWh
